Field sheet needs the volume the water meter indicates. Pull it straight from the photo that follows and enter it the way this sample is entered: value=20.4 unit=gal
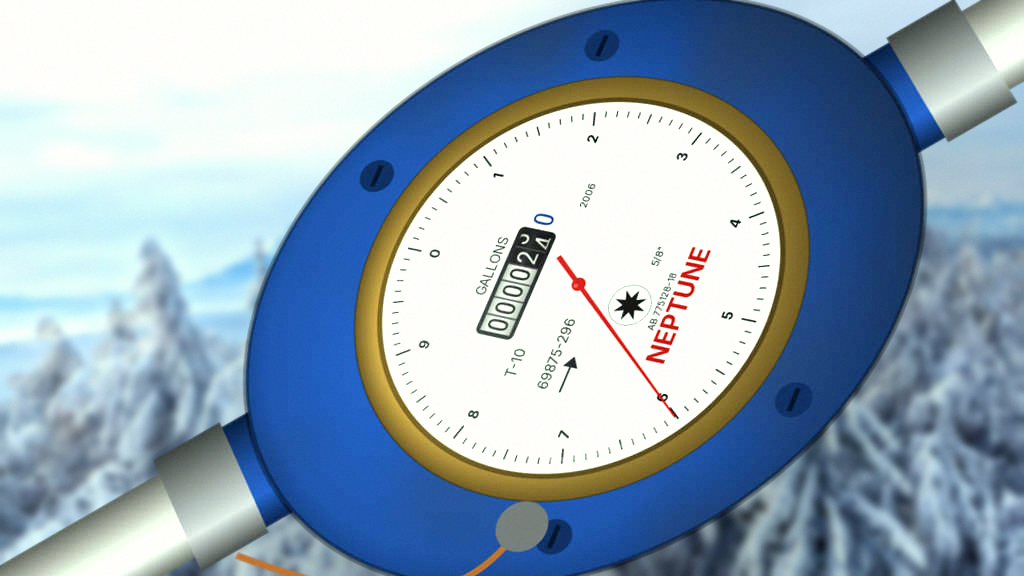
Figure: value=236.0 unit=gal
